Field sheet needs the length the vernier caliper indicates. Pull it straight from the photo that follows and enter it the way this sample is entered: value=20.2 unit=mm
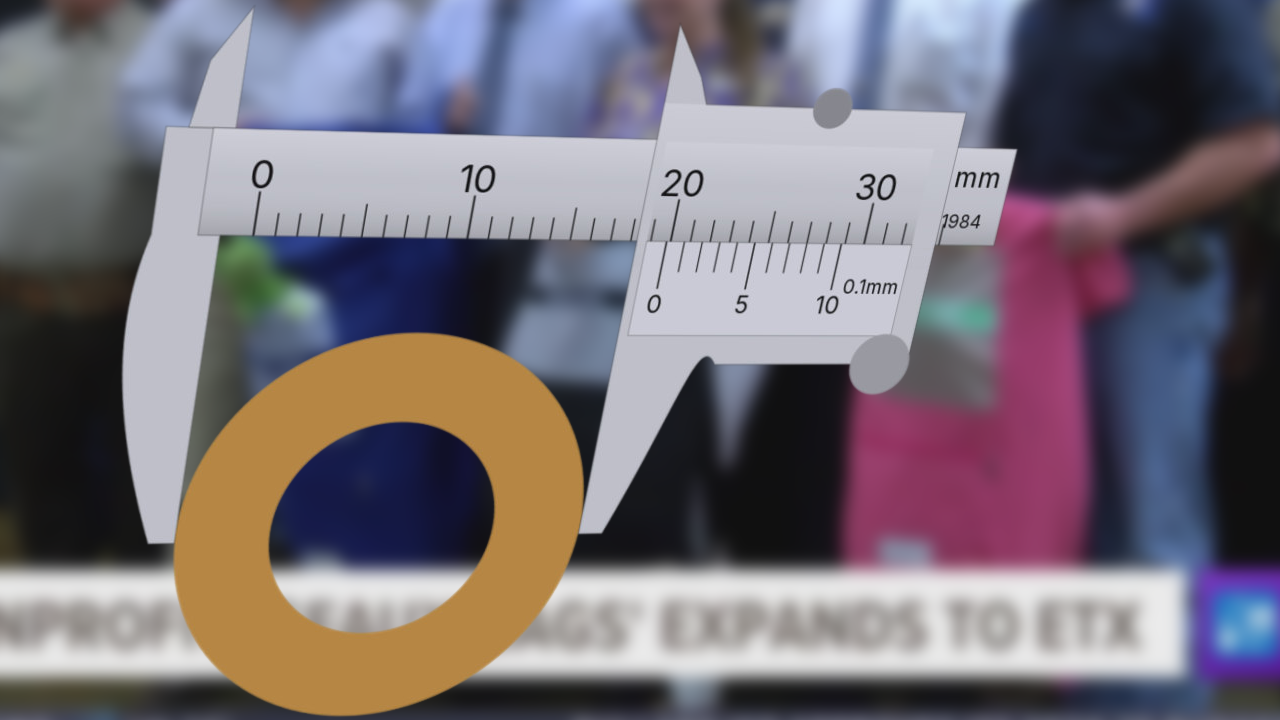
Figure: value=19.8 unit=mm
